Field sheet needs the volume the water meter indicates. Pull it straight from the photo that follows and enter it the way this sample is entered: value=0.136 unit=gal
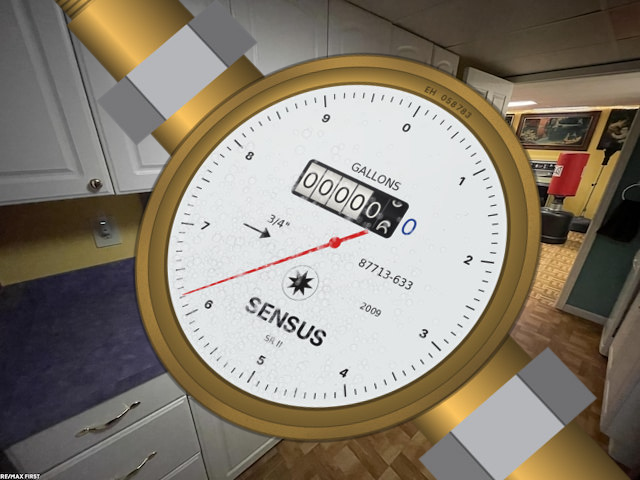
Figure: value=56.2 unit=gal
